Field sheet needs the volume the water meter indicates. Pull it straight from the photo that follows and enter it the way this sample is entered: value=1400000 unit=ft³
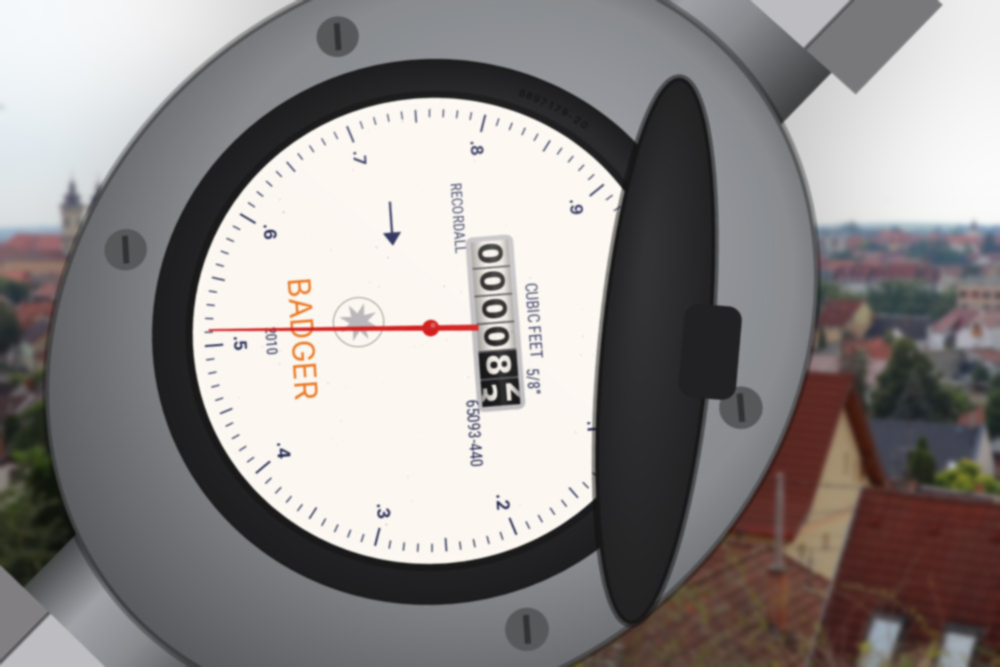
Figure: value=82.51 unit=ft³
